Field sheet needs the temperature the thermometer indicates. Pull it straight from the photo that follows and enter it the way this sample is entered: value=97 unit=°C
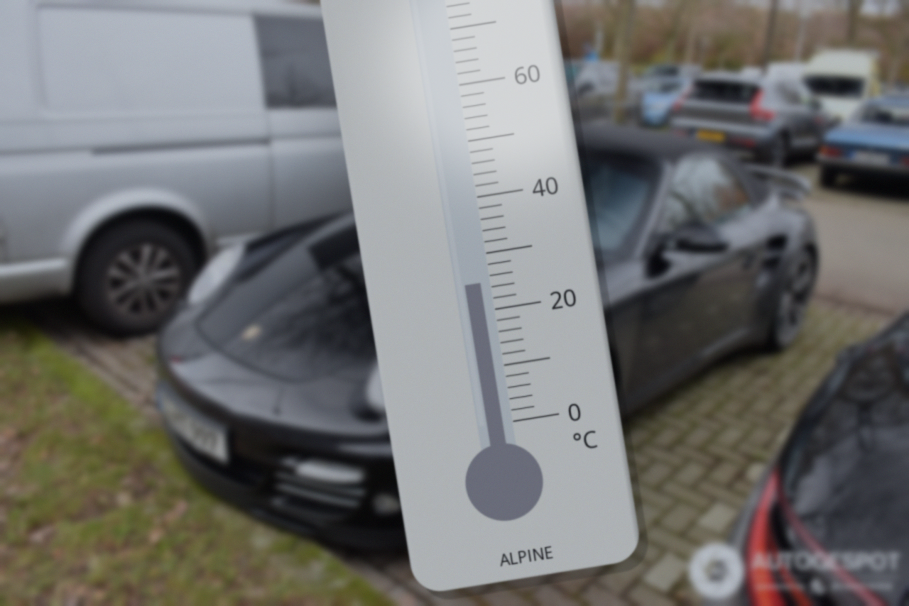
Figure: value=25 unit=°C
